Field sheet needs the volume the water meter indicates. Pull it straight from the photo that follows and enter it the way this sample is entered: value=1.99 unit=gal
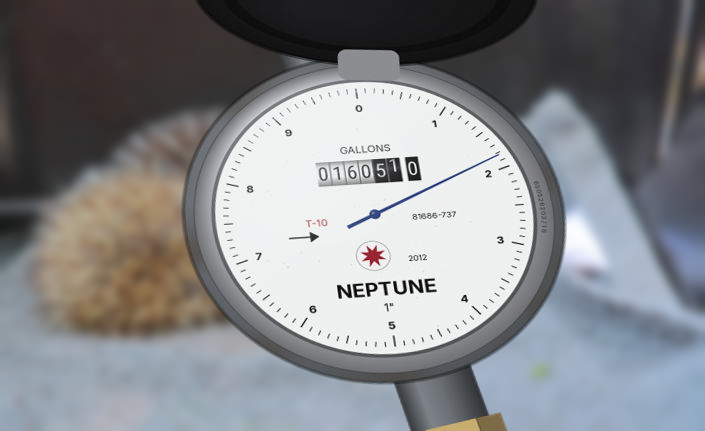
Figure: value=160511.8 unit=gal
